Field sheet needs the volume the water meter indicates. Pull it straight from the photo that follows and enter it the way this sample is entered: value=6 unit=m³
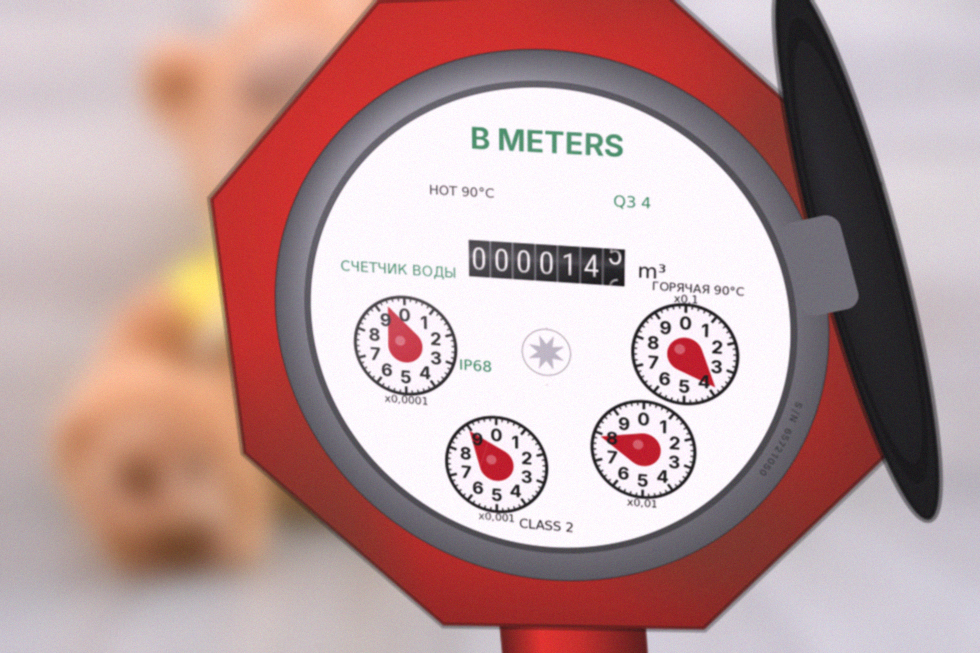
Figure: value=145.3789 unit=m³
